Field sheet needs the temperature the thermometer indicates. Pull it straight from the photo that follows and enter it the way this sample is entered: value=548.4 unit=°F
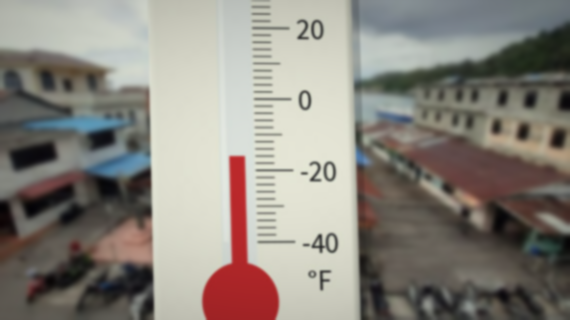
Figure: value=-16 unit=°F
